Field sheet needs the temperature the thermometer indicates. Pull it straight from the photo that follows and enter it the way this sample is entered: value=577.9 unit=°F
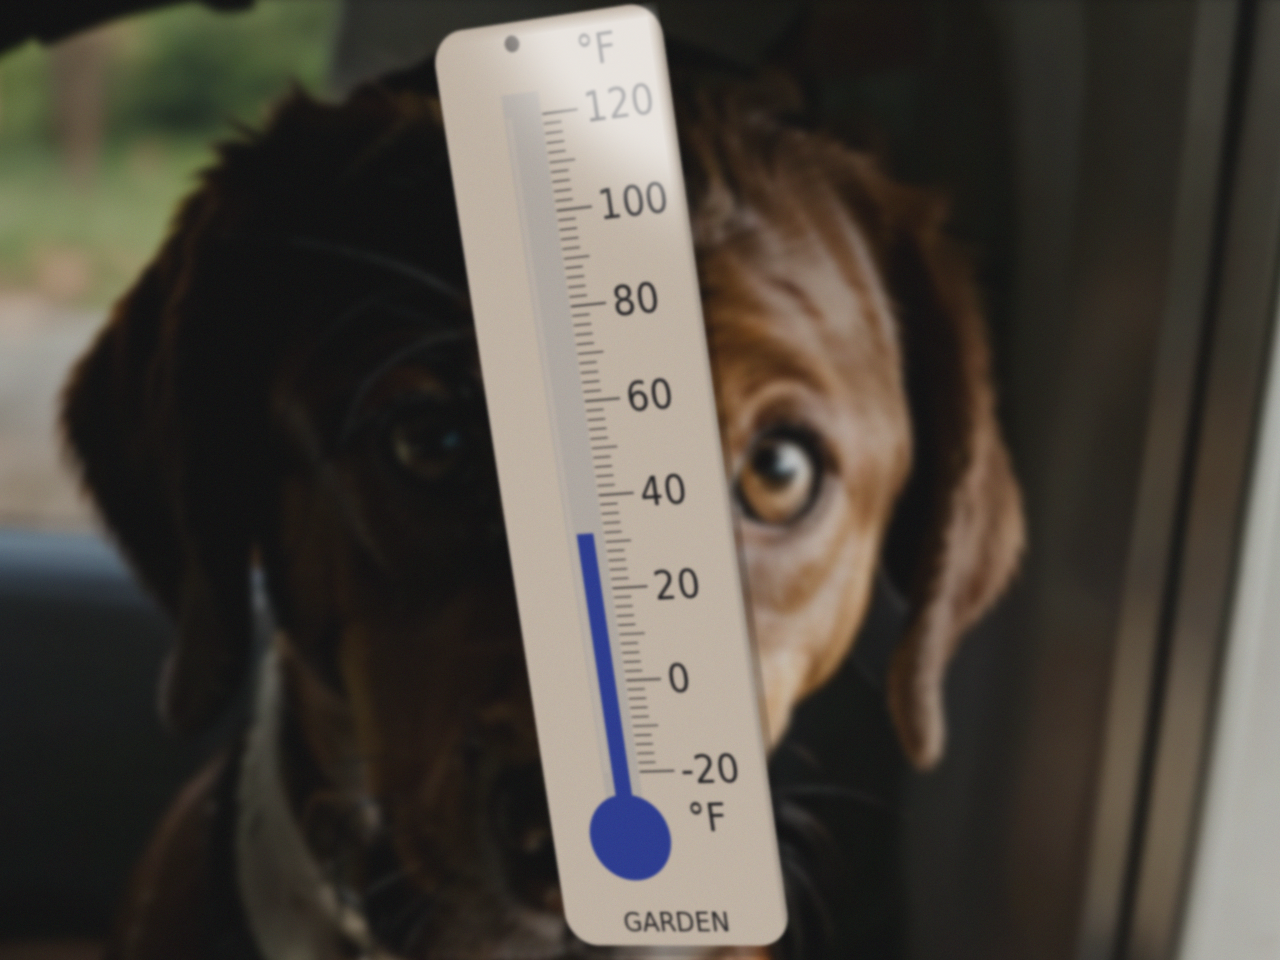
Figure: value=32 unit=°F
